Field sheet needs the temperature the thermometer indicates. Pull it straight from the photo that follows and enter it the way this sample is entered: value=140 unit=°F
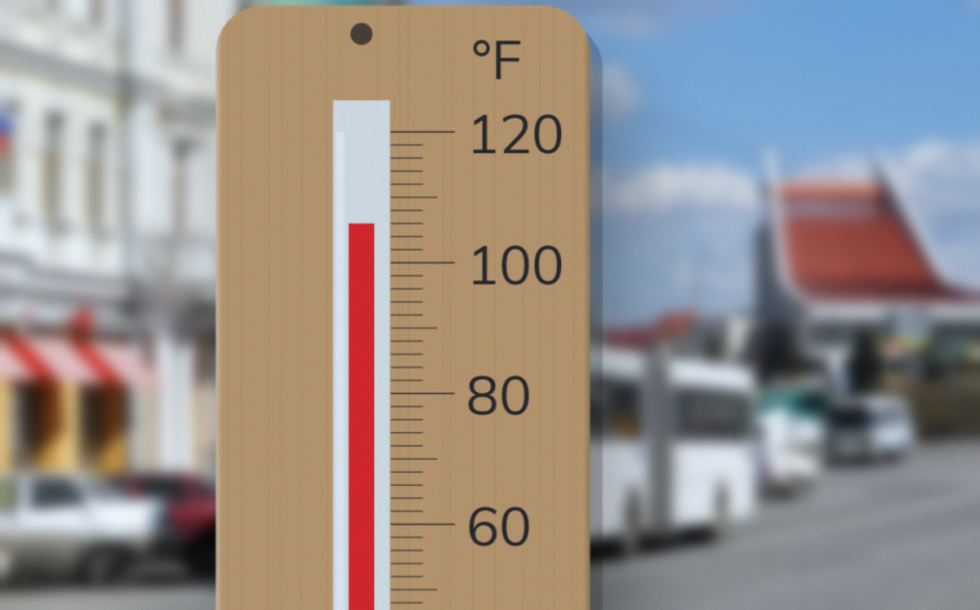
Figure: value=106 unit=°F
